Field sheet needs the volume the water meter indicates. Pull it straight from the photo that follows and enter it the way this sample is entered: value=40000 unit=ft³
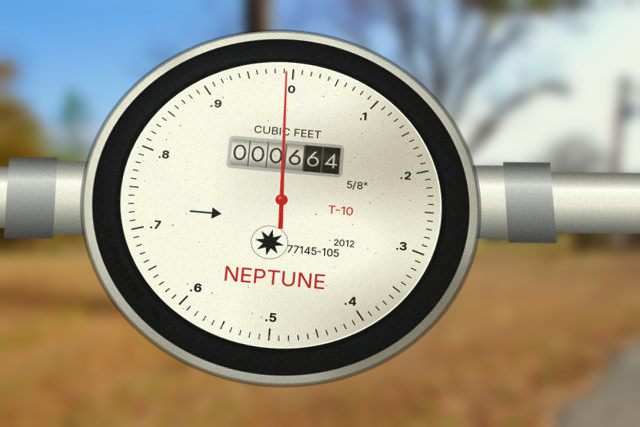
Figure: value=663.99 unit=ft³
